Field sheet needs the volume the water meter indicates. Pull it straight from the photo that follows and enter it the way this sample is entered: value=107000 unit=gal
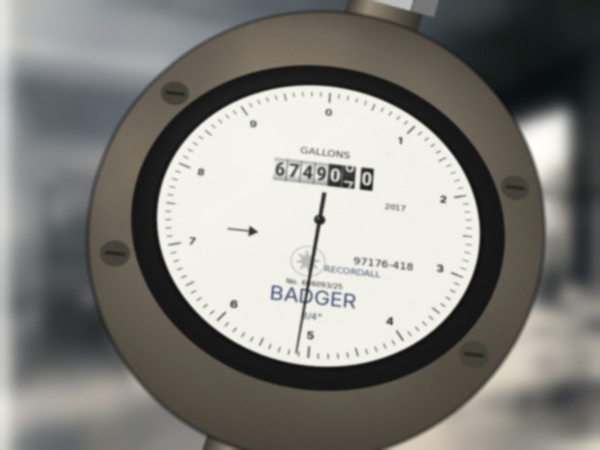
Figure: value=6749065.1 unit=gal
